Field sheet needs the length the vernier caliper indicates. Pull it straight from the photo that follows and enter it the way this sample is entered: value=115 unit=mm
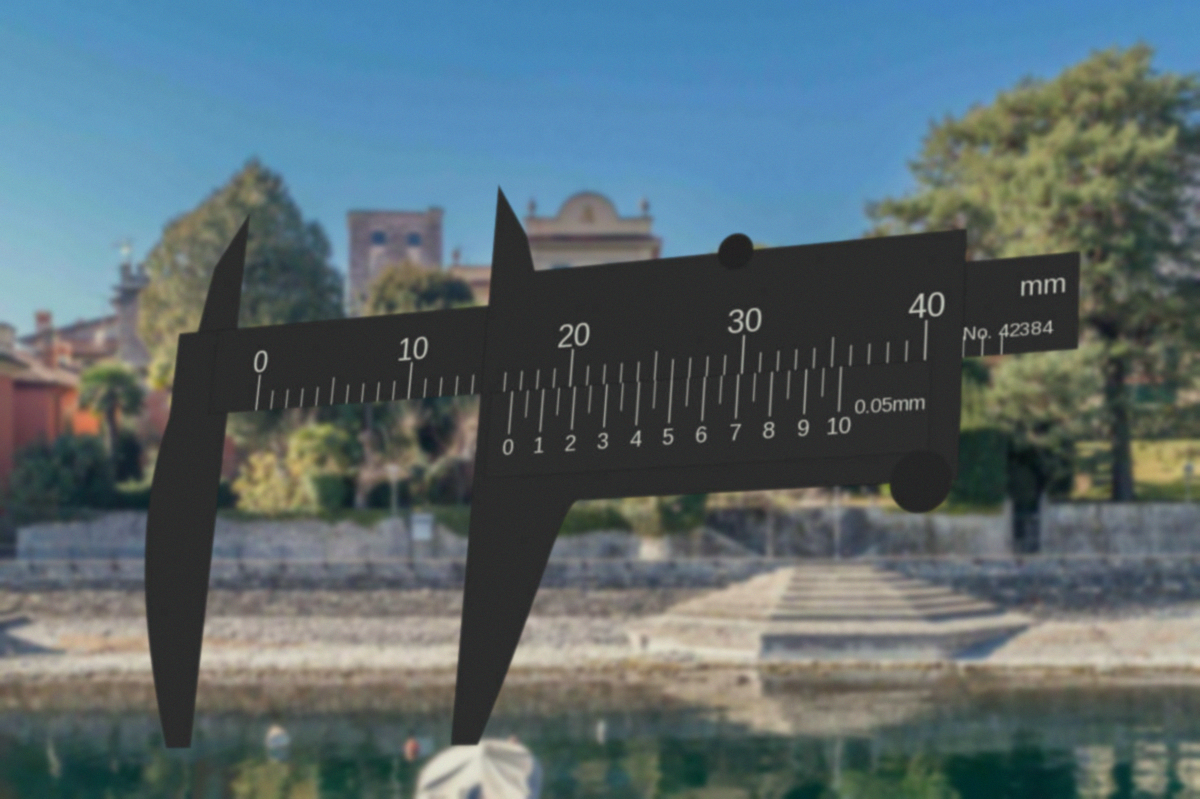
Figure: value=16.5 unit=mm
